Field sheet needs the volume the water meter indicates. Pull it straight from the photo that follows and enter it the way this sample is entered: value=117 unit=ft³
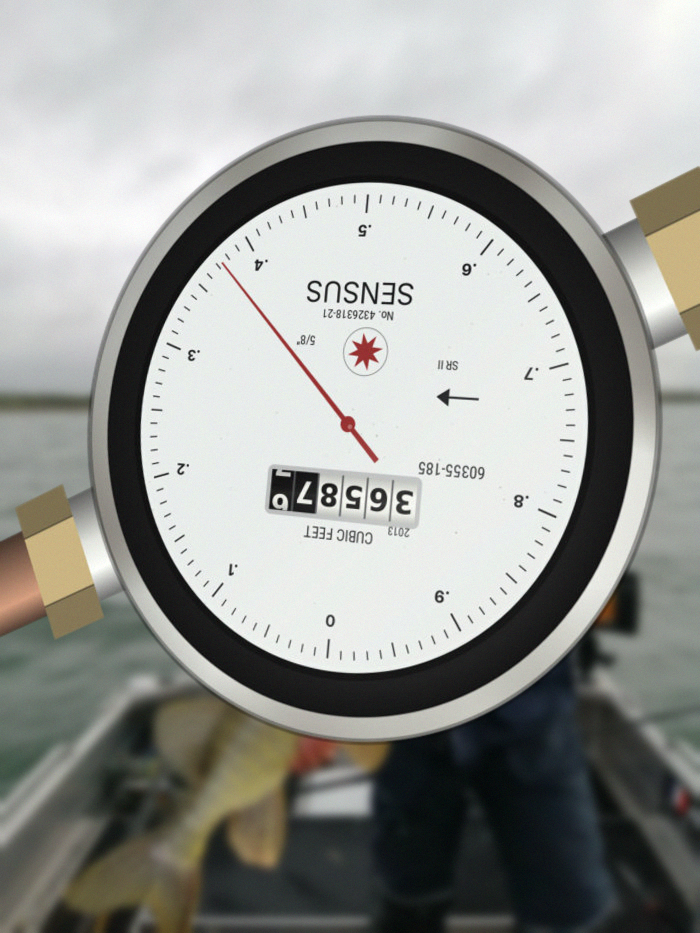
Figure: value=365876.37 unit=ft³
